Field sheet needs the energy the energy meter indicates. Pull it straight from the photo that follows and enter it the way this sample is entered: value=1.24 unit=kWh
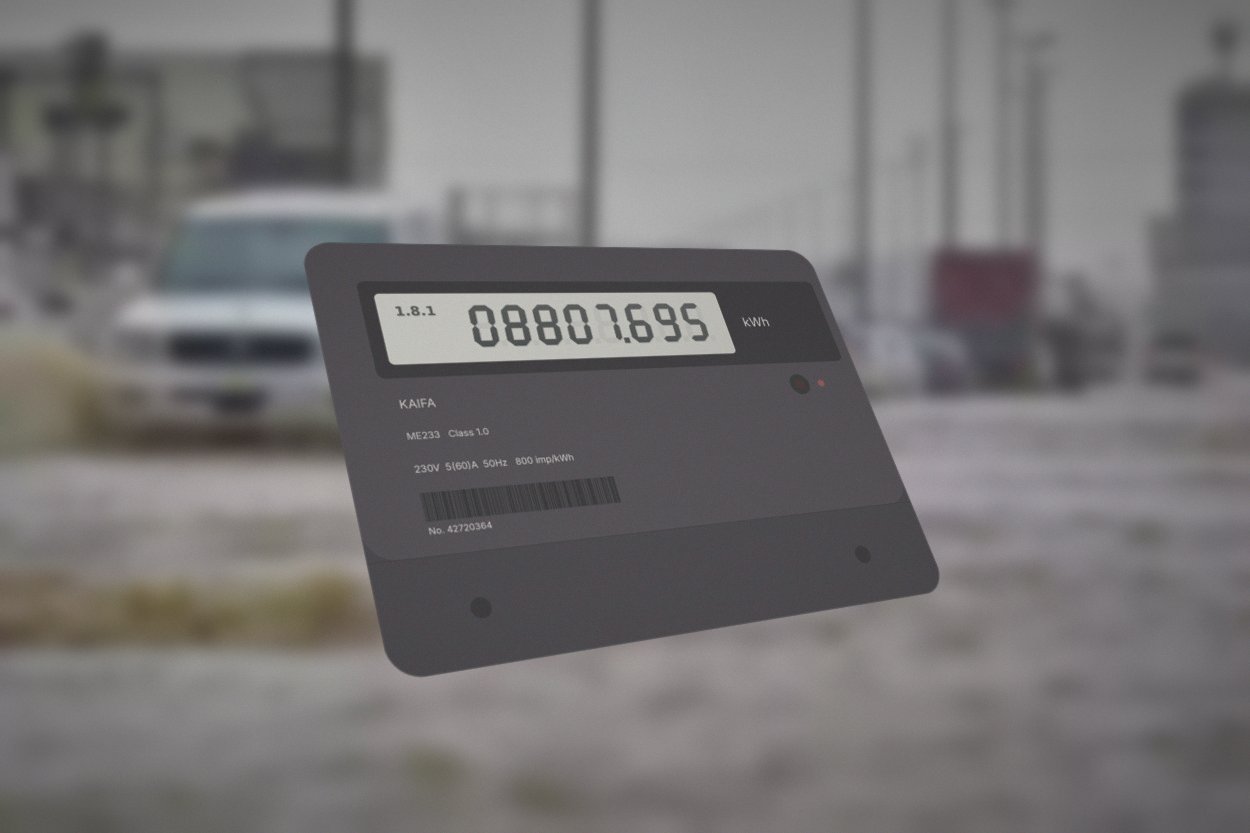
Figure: value=8807.695 unit=kWh
